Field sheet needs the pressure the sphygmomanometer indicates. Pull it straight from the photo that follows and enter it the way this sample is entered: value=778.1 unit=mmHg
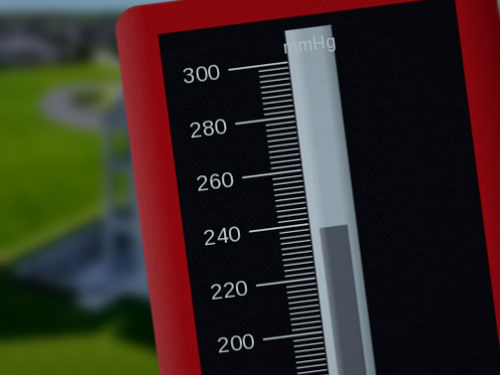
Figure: value=238 unit=mmHg
